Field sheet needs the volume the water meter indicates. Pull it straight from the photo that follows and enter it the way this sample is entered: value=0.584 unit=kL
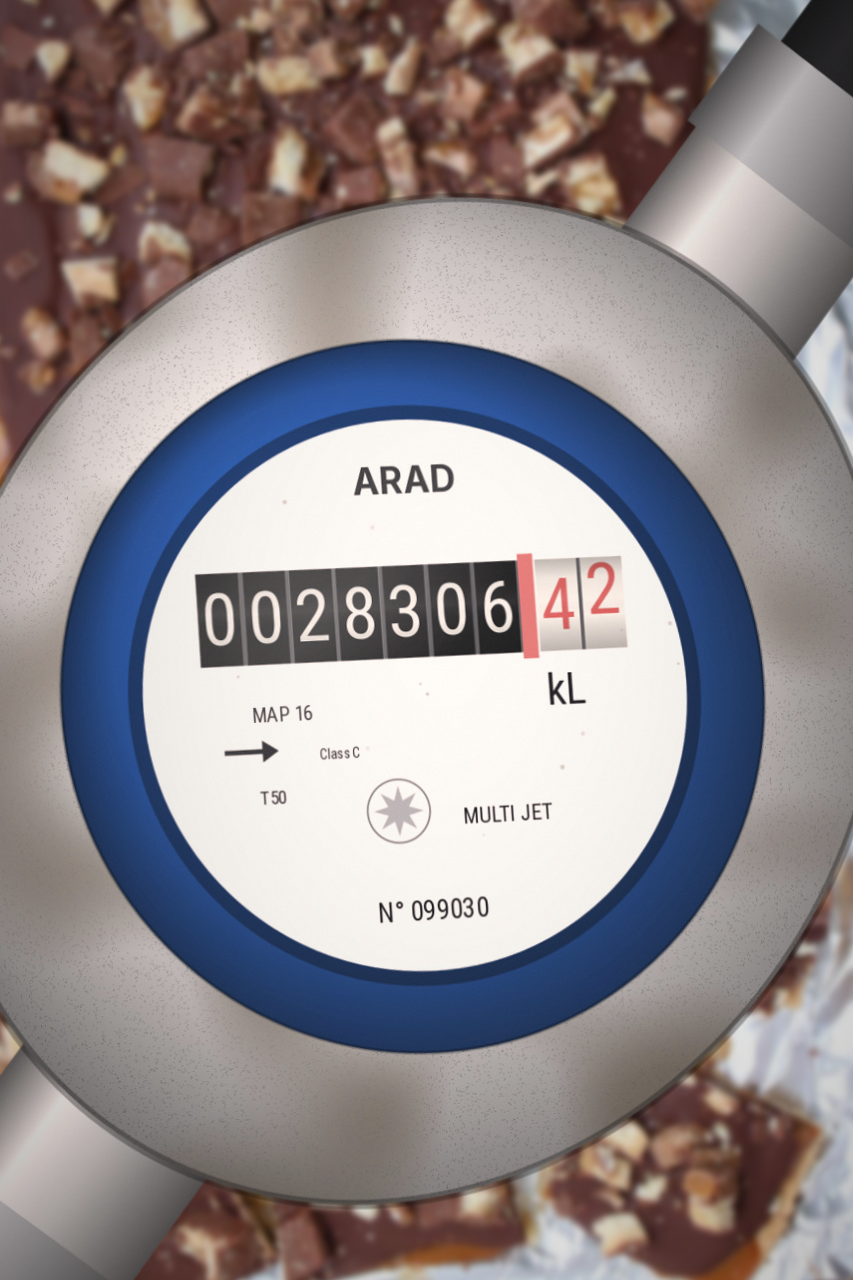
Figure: value=28306.42 unit=kL
